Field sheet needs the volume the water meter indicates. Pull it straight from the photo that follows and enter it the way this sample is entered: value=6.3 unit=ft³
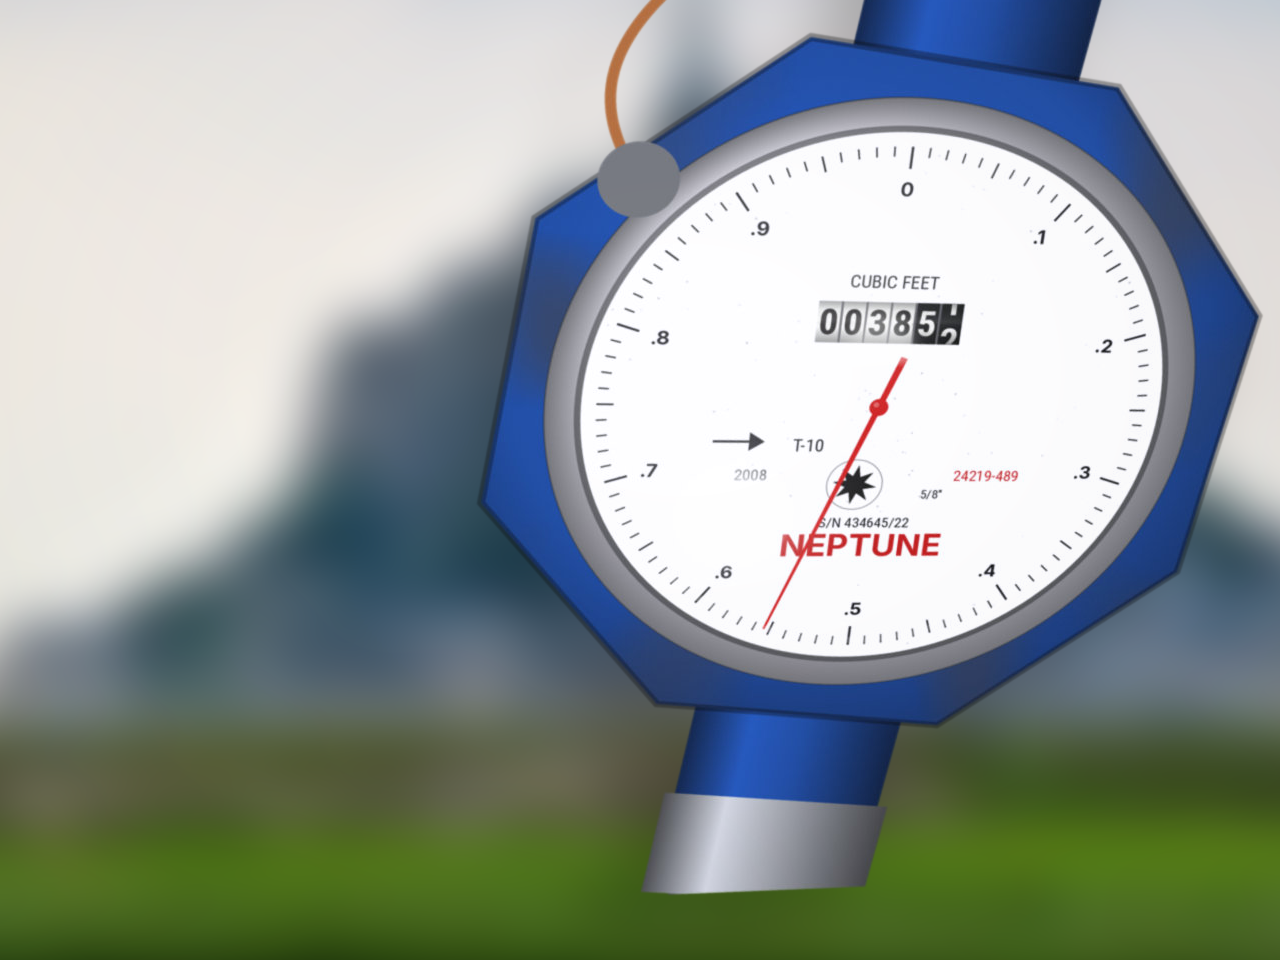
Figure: value=3851.55 unit=ft³
